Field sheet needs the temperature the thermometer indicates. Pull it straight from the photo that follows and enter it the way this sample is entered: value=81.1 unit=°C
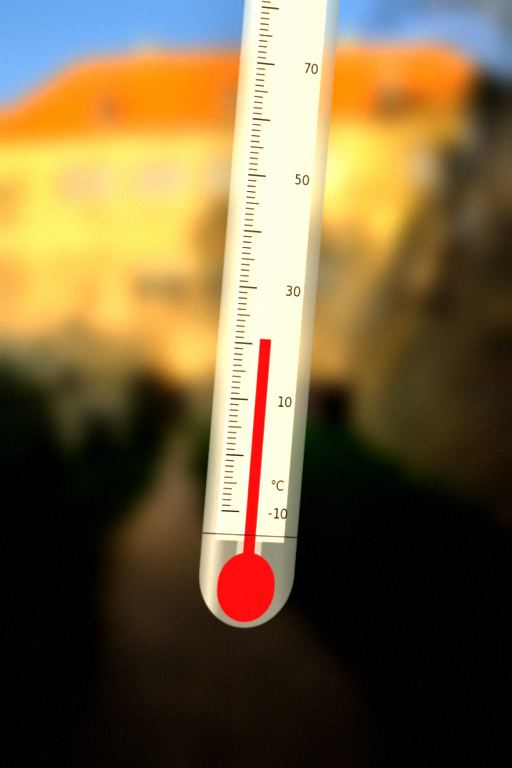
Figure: value=21 unit=°C
